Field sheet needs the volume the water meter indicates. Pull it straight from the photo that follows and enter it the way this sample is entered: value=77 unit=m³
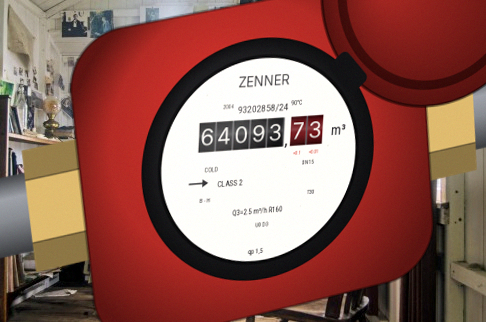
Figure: value=64093.73 unit=m³
